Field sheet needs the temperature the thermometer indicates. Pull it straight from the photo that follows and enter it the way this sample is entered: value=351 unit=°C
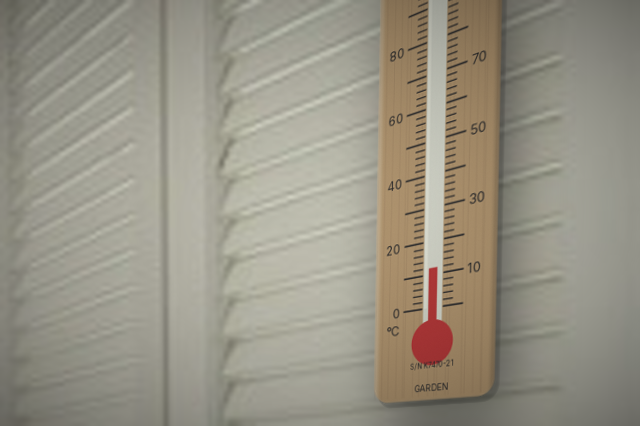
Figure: value=12 unit=°C
